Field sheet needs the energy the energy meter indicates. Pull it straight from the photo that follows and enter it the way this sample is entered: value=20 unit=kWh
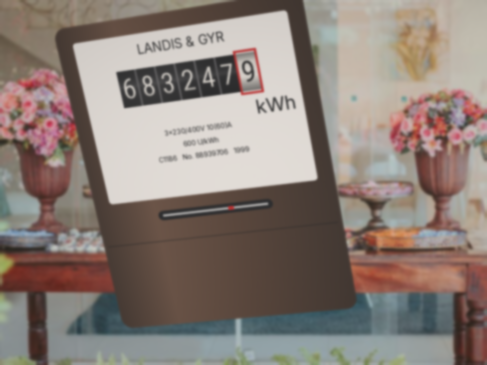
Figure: value=683247.9 unit=kWh
